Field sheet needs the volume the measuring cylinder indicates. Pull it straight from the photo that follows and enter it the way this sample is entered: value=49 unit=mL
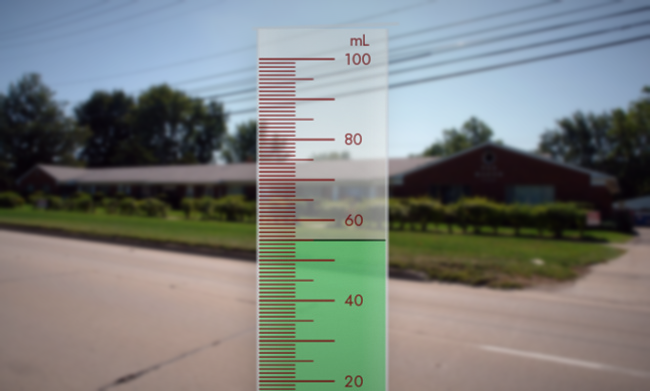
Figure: value=55 unit=mL
